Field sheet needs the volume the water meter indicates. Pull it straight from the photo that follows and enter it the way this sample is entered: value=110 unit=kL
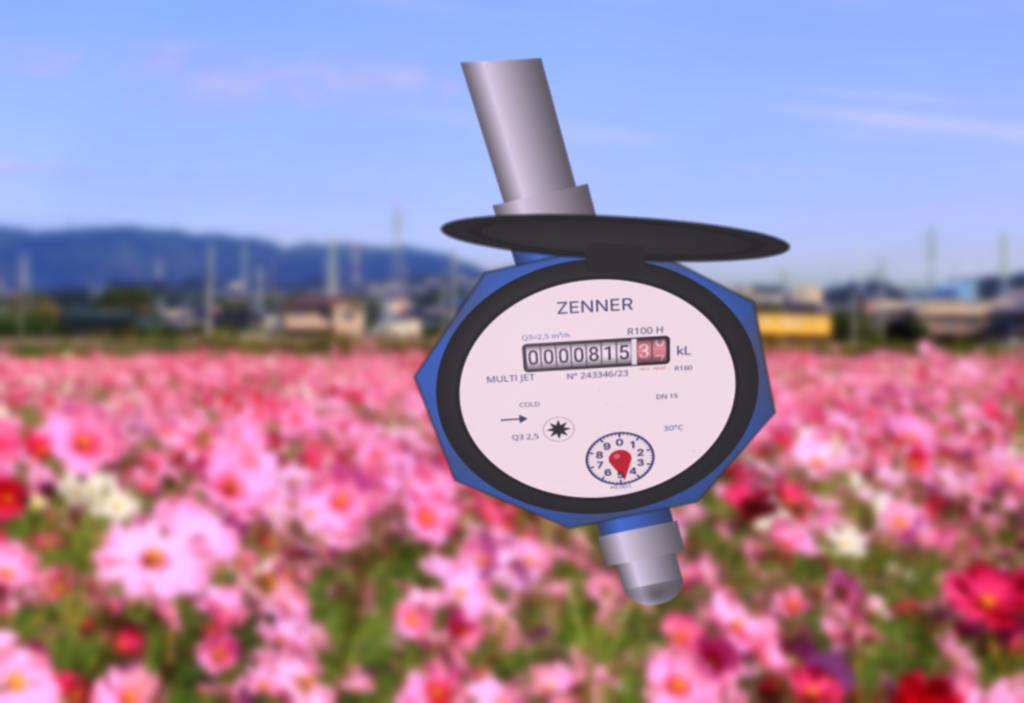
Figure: value=815.364 unit=kL
